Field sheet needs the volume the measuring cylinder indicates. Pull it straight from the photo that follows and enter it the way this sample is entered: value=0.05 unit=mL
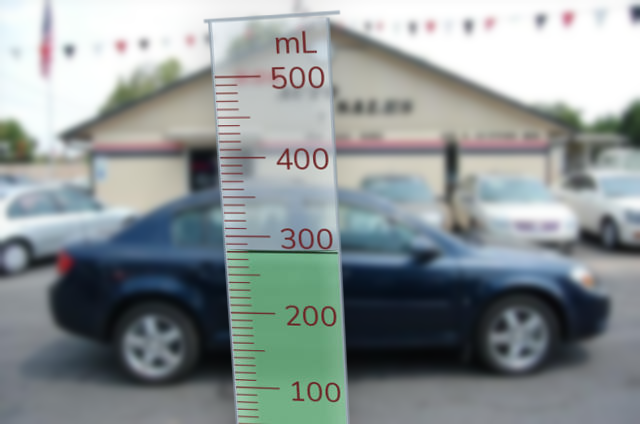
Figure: value=280 unit=mL
